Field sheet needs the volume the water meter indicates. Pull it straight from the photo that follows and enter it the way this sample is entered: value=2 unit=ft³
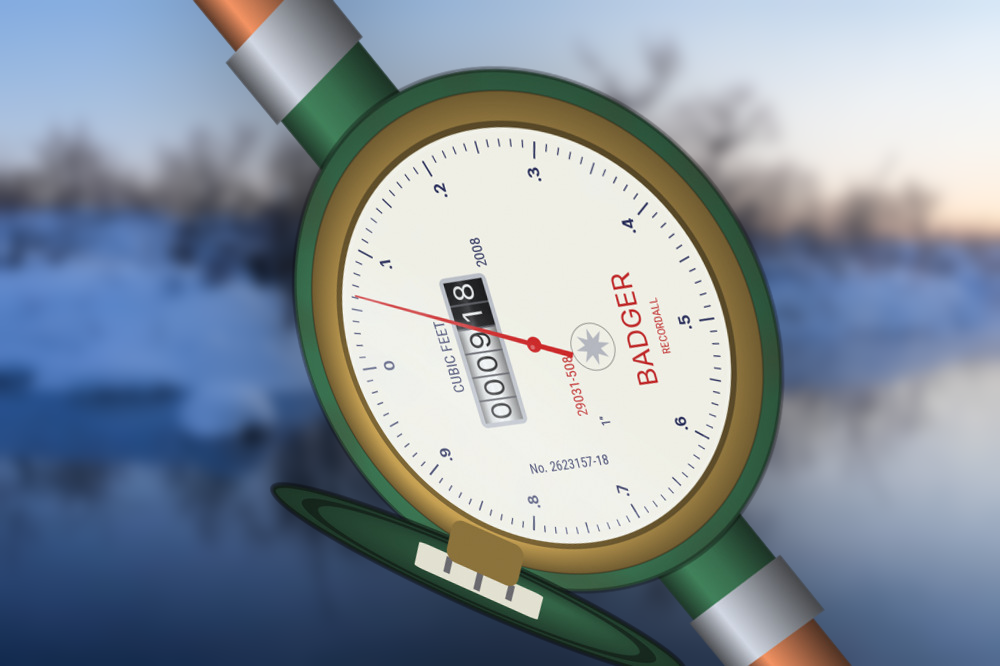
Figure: value=918.06 unit=ft³
